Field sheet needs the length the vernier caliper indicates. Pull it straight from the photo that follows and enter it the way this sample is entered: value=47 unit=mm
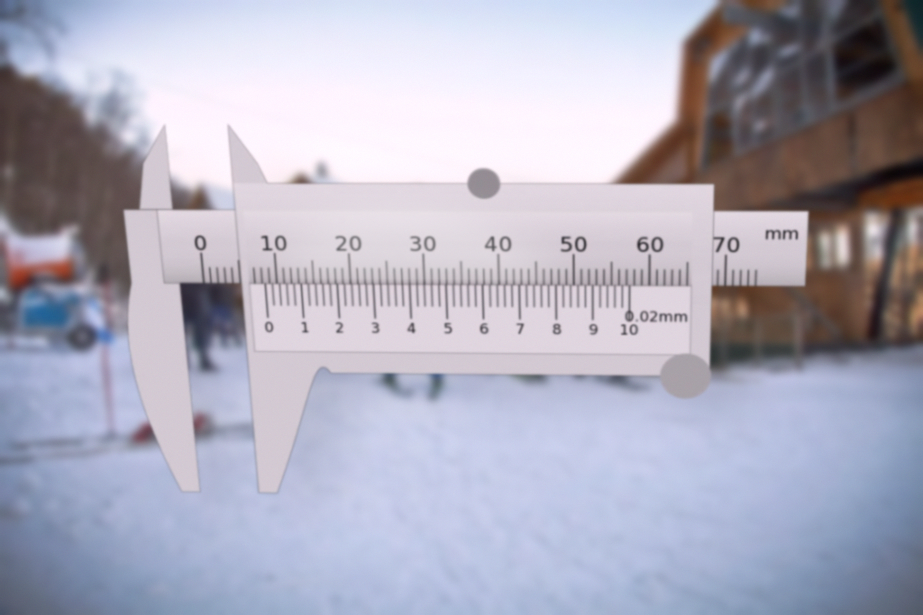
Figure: value=8.4 unit=mm
